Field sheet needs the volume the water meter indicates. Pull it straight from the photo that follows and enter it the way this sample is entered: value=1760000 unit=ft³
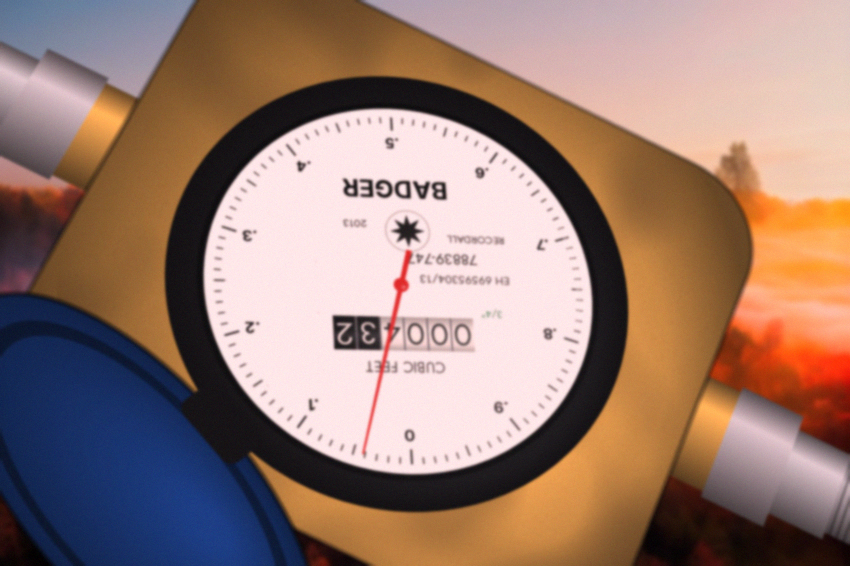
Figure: value=432.04 unit=ft³
